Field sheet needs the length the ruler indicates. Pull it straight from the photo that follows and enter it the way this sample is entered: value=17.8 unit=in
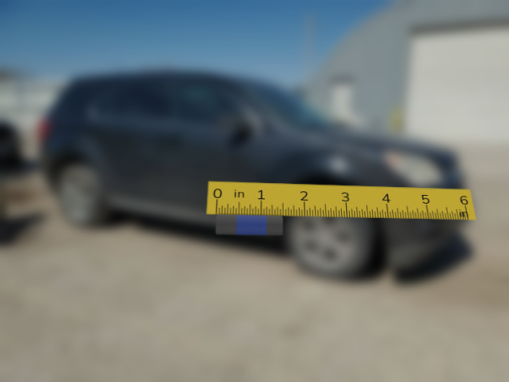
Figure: value=1.5 unit=in
